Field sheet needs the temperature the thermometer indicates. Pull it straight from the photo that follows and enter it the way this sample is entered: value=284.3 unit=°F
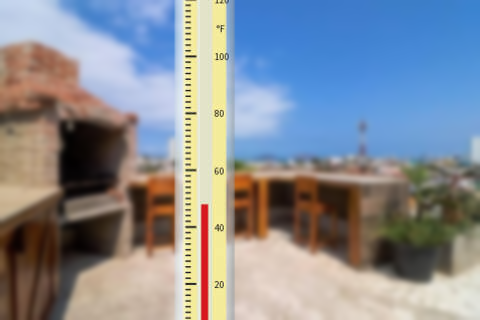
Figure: value=48 unit=°F
